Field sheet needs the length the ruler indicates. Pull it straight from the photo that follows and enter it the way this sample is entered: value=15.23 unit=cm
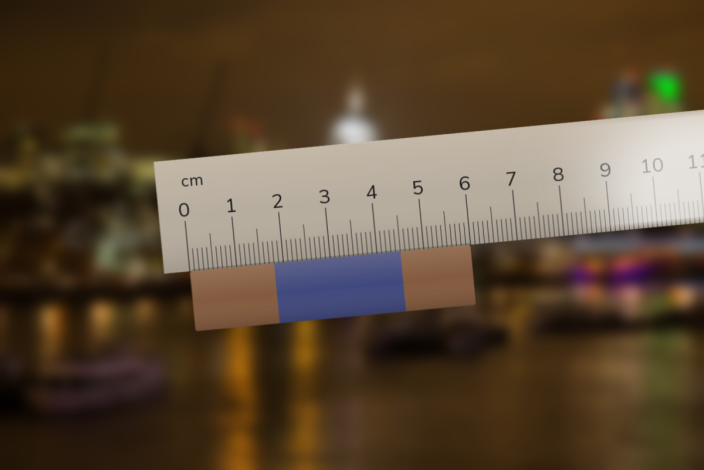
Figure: value=6 unit=cm
